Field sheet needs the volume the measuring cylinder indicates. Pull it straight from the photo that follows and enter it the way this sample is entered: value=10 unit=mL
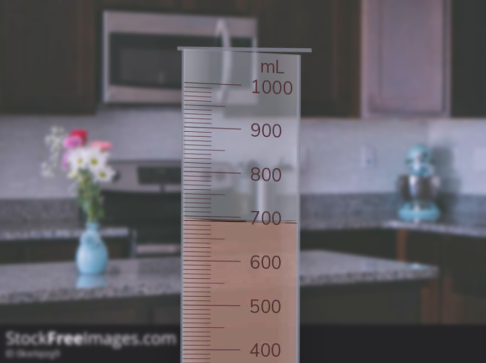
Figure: value=690 unit=mL
